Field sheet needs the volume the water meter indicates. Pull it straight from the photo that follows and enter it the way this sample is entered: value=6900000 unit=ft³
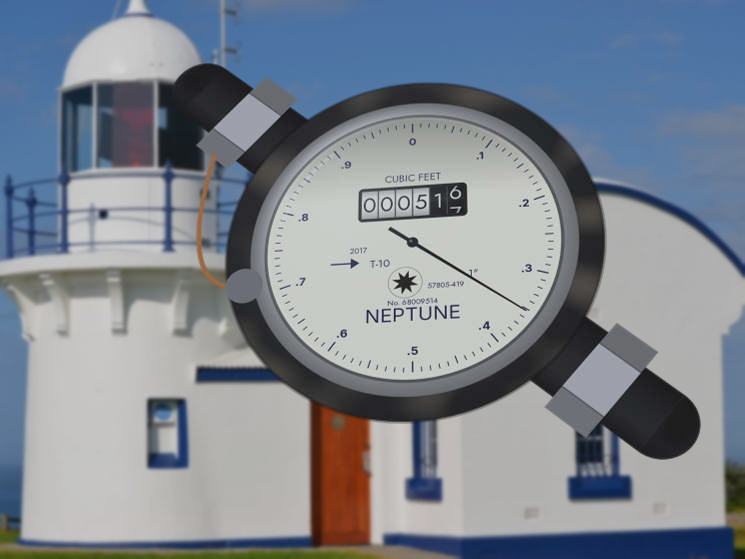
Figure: value=516.35 unit=ft³
